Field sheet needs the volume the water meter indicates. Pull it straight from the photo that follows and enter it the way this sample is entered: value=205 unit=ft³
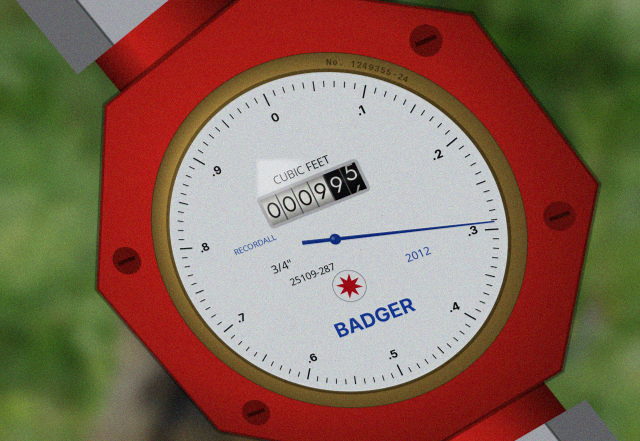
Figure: value=995.29 unit=ft³
